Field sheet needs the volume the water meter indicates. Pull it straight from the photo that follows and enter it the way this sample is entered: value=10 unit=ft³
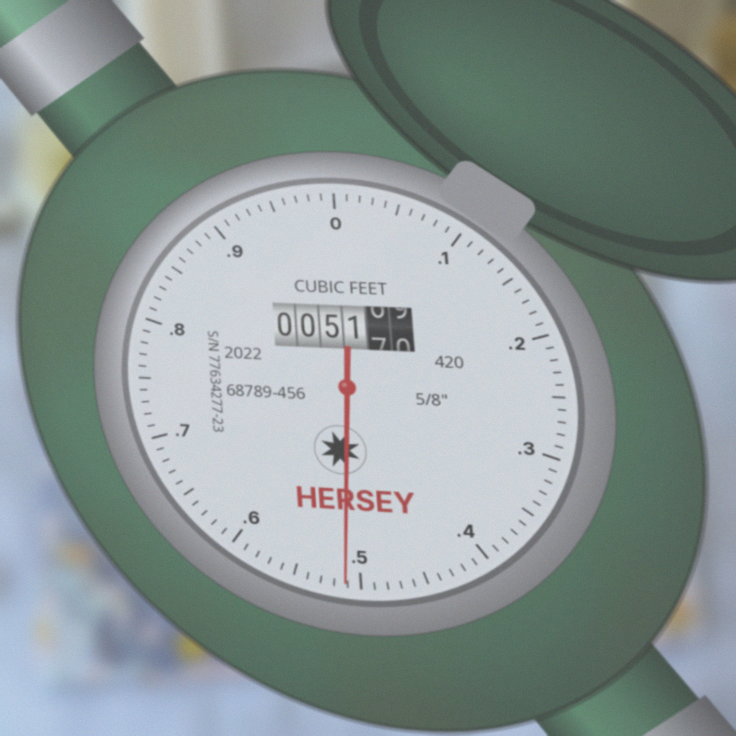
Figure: value=5169.51 unit=ft³
